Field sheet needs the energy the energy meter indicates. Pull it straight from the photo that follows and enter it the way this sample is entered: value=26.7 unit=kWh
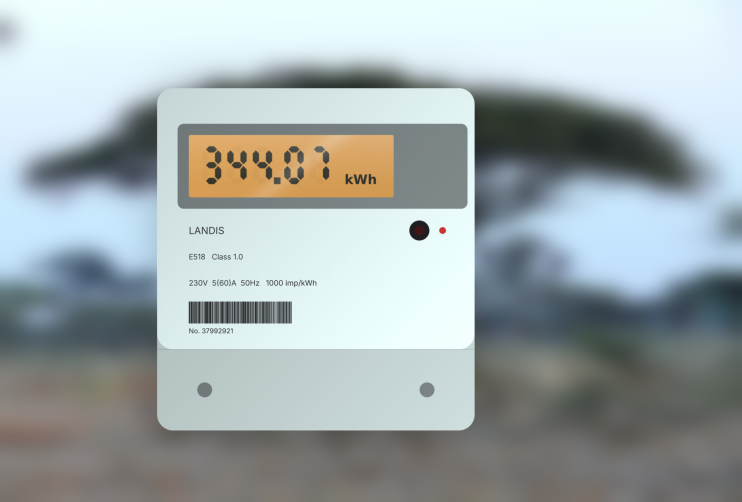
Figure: value=344.07 unit=kWh
